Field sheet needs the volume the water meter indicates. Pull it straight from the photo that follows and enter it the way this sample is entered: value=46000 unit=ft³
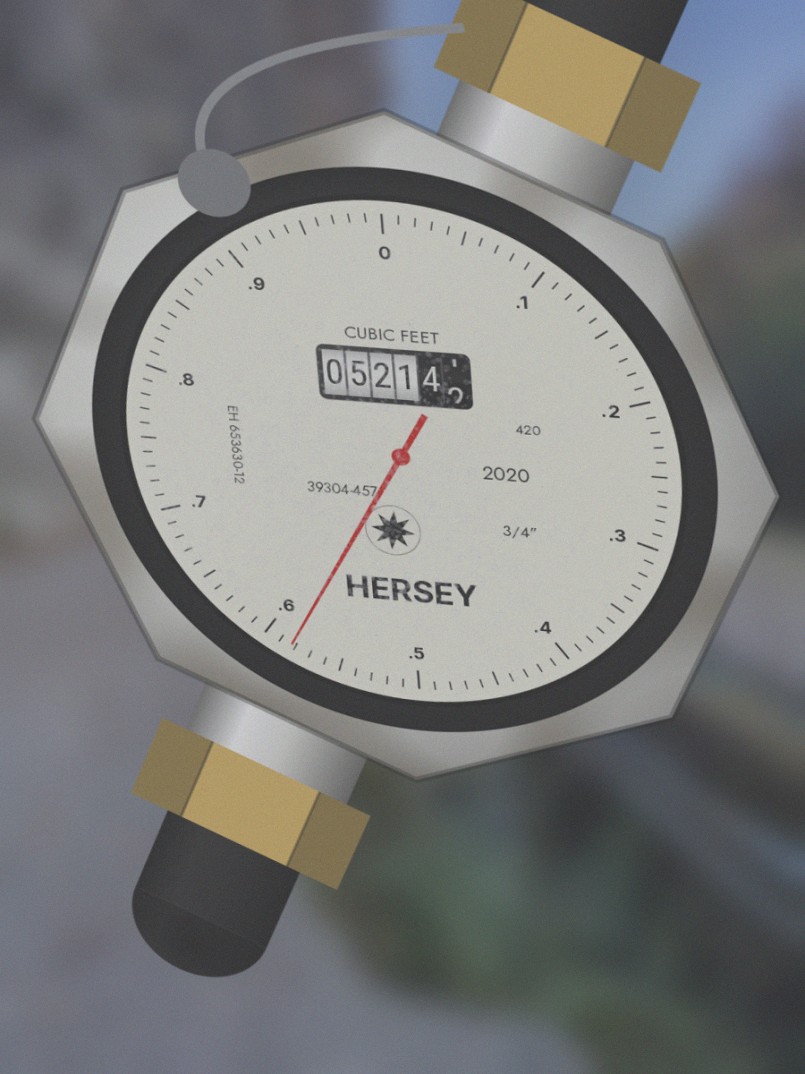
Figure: value=52141.58 unit=ft³
